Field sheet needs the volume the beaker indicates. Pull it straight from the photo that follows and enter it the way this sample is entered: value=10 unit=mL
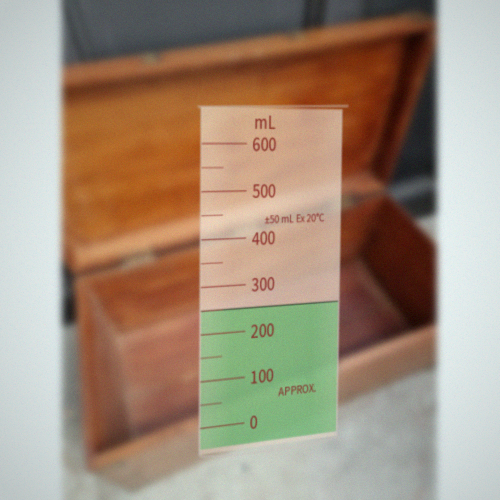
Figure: value=250 unit=mL
